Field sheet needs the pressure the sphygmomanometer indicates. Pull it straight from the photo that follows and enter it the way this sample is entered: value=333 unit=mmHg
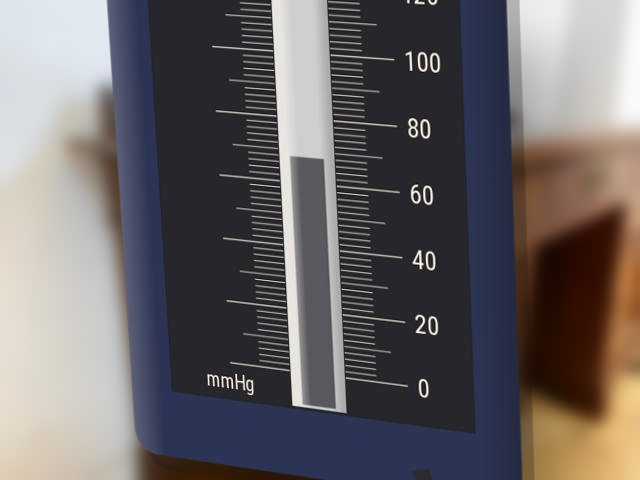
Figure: value=68 unit=mmHg
